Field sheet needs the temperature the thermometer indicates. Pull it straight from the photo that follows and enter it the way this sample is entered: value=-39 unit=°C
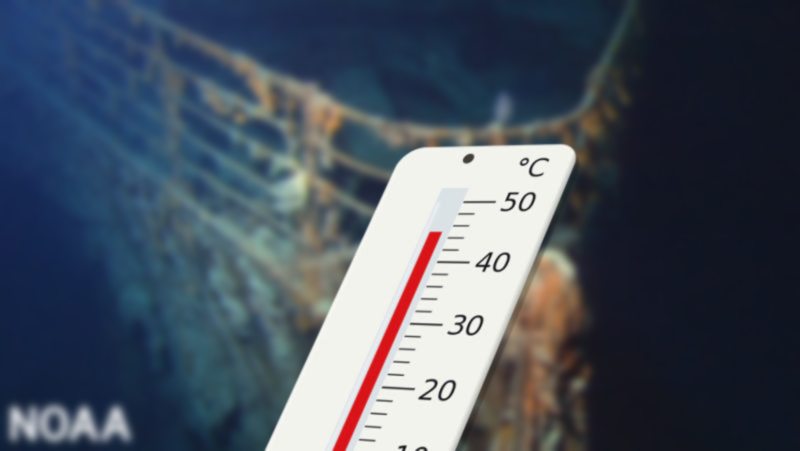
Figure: value=45 unit=°C
